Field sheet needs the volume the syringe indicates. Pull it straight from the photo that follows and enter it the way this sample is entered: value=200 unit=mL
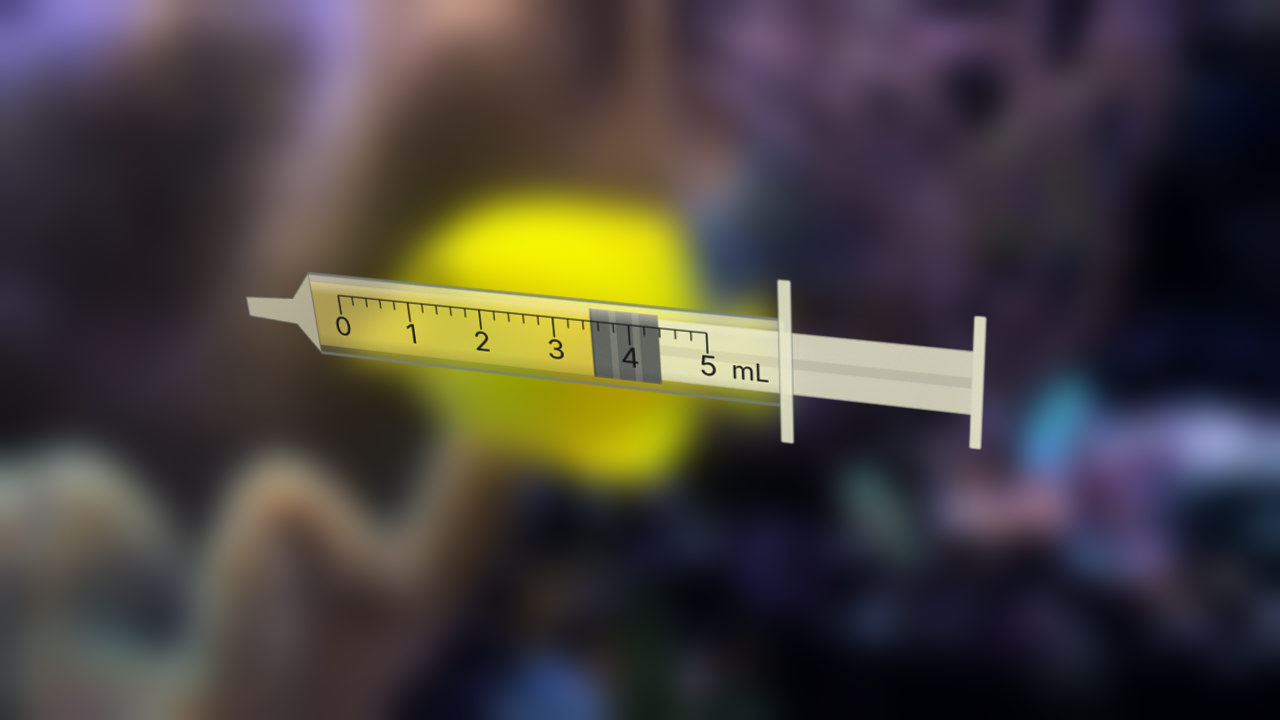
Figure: value=3.5 unit=mL
